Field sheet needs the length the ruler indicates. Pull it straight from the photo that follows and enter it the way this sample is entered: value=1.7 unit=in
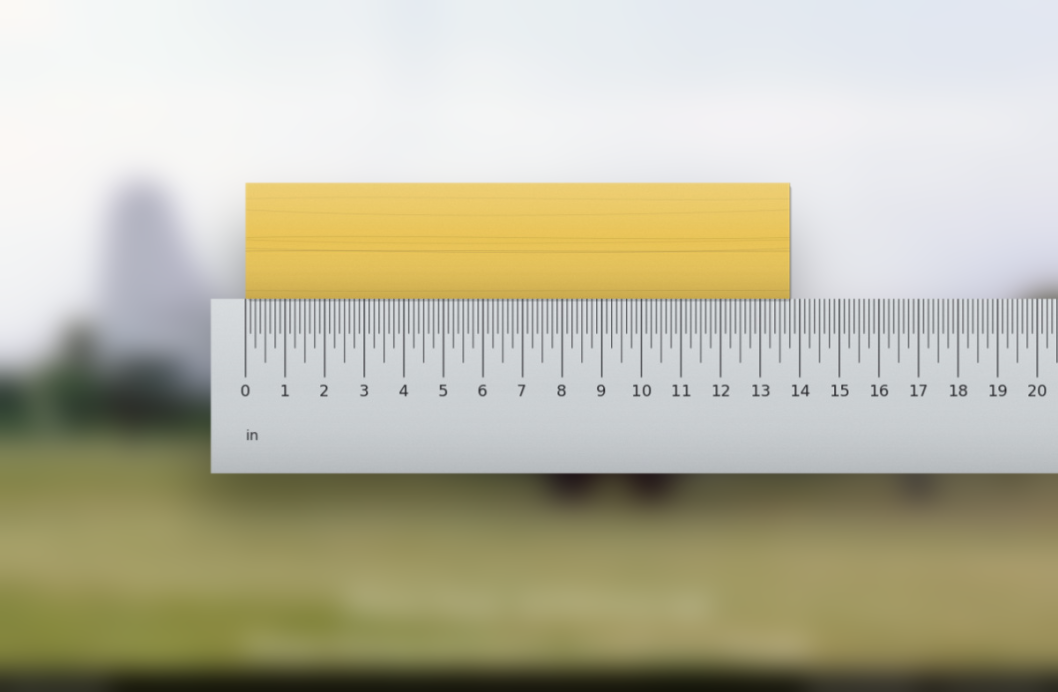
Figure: value=13.75 unit=in
